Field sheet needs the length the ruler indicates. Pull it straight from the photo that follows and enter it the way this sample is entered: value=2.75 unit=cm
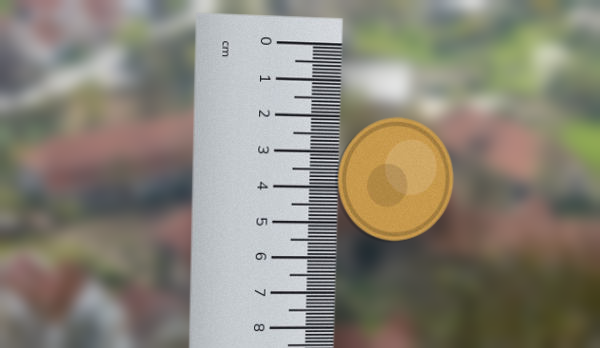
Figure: value=3.5 unit=cm
